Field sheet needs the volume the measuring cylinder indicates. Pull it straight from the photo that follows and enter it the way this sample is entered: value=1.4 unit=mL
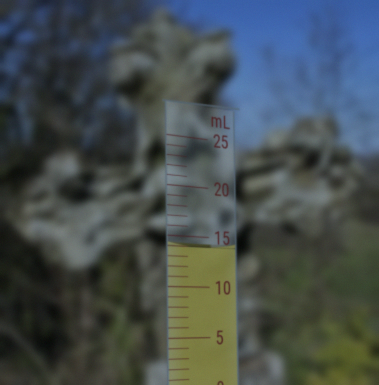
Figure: value=14 unit=mL
